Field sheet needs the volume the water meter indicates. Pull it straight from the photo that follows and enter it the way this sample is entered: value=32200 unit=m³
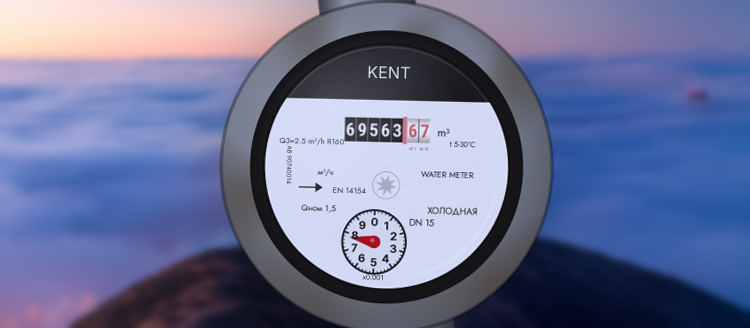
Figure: value=69563.677 unit=m³
